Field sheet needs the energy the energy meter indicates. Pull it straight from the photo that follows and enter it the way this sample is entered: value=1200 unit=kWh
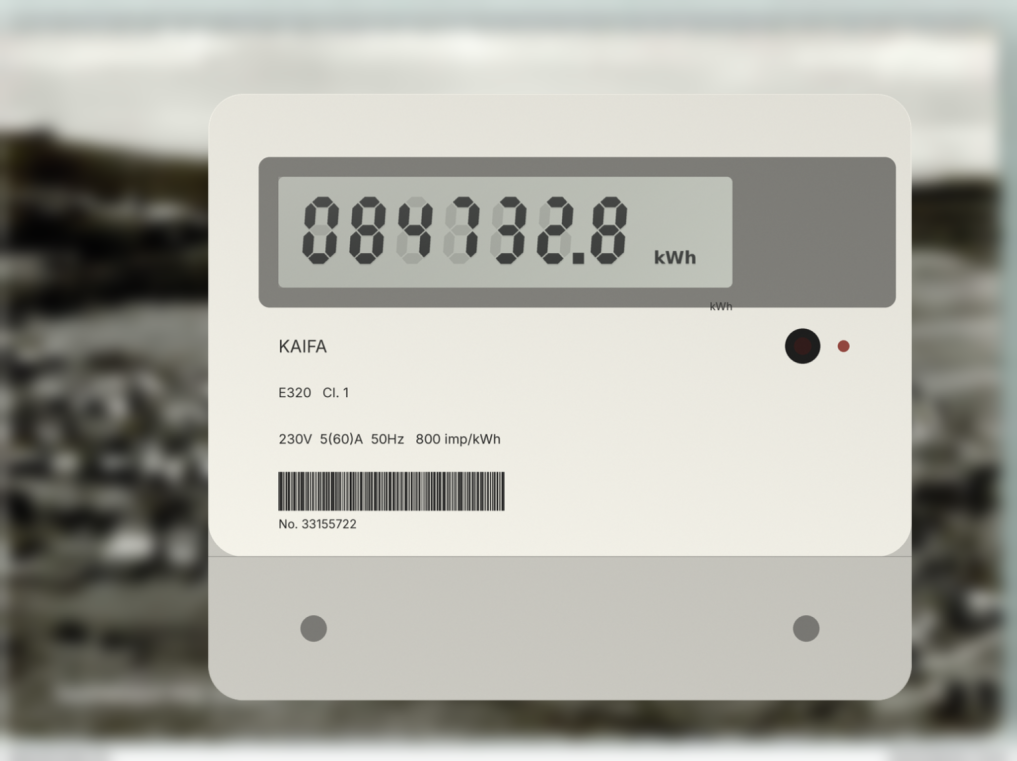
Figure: value=84732.8 unit=kWh
